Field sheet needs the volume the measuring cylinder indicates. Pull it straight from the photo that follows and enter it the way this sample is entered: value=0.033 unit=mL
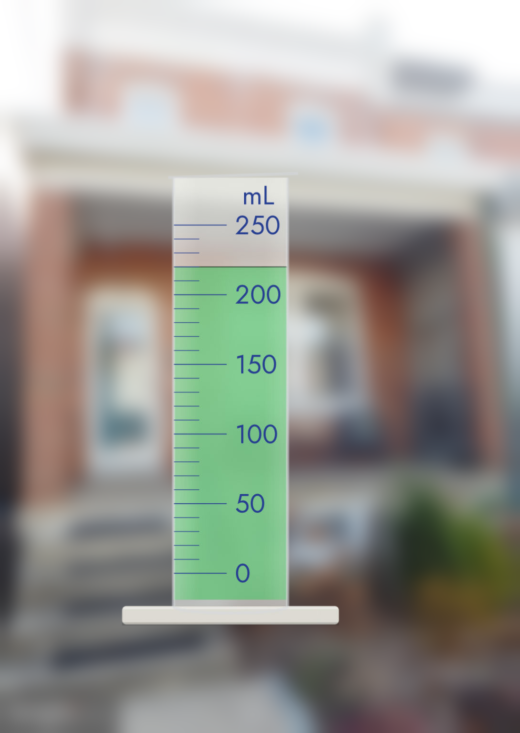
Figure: value=220 unit=mL
